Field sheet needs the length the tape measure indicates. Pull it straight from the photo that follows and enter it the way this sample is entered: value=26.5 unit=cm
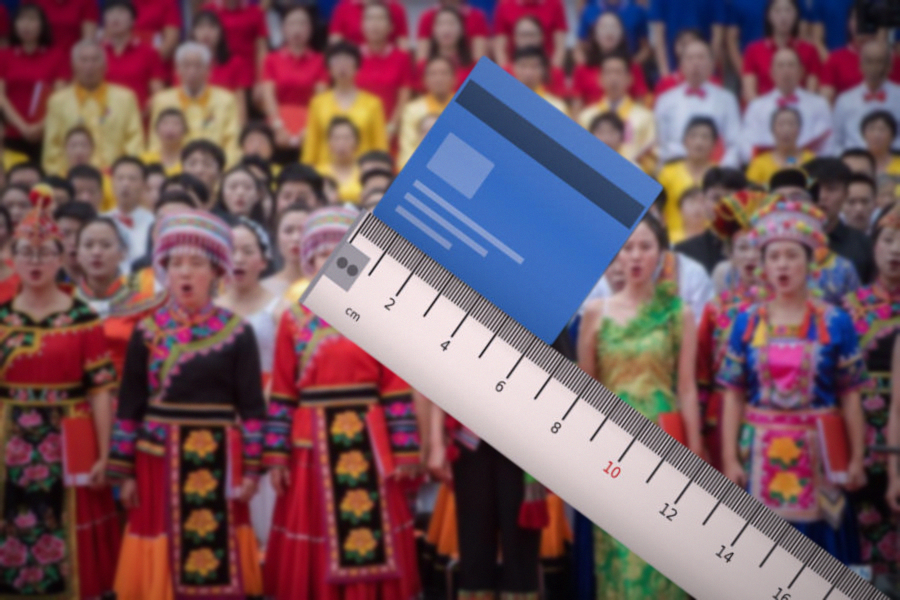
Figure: value=6.5 unit=cm
